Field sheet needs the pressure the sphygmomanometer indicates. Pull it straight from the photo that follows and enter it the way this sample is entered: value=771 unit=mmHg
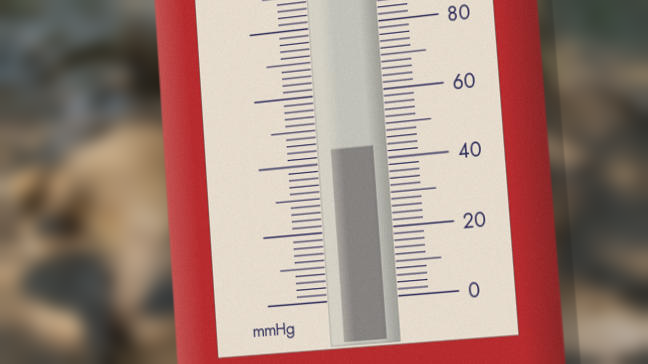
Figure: value=44 unit=mmHg
